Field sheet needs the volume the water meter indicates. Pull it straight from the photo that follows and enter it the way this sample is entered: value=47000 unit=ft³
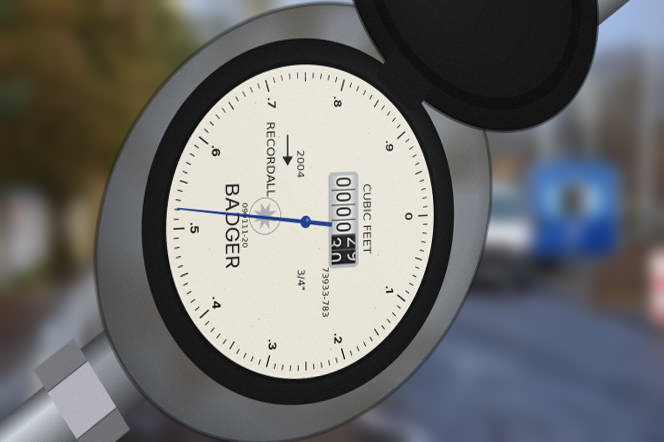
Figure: value=29.52 unit=ft³
